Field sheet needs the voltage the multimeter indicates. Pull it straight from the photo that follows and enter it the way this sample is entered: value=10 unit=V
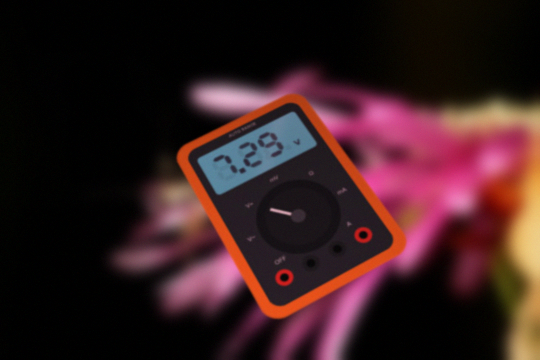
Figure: value=7.29 unit=V
